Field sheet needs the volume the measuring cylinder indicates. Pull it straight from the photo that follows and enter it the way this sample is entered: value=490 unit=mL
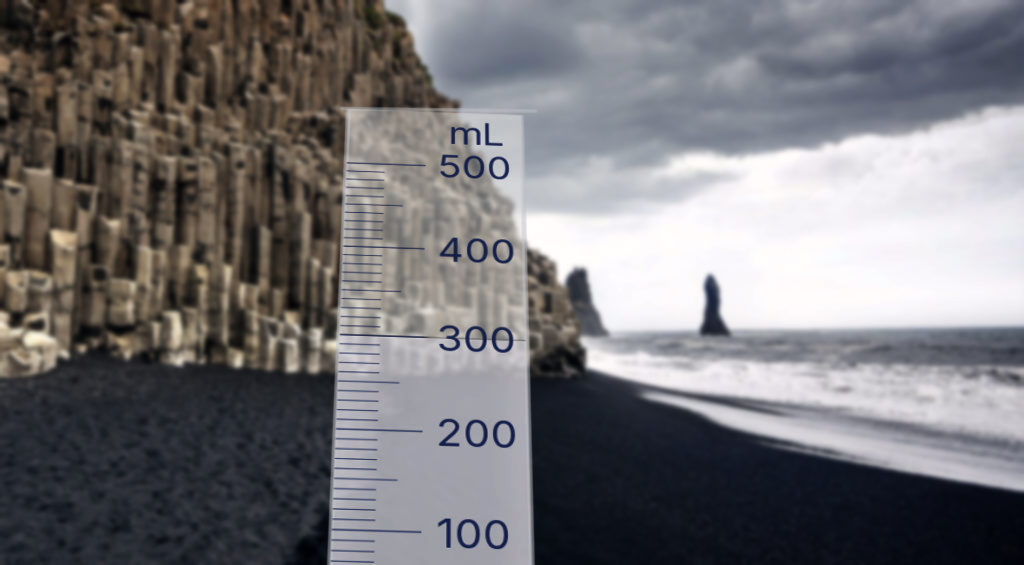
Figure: value=300 unit=mL
